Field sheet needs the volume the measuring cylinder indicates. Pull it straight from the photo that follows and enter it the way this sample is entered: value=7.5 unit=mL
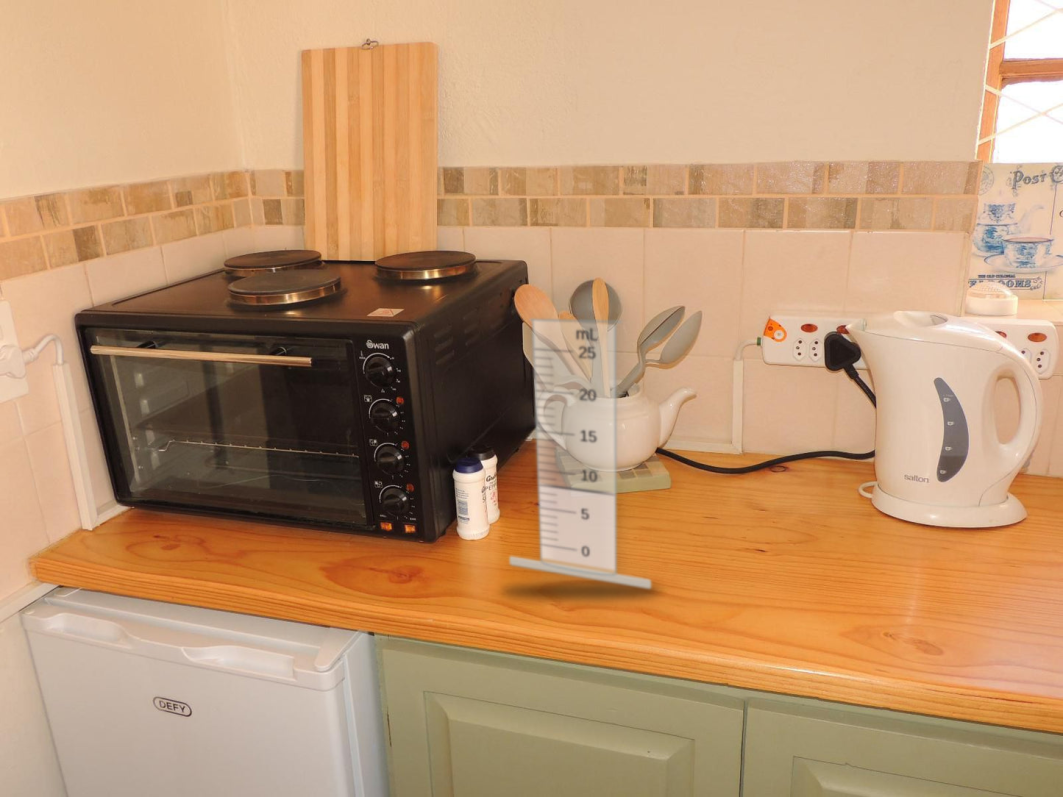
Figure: value=8 unit=mL
